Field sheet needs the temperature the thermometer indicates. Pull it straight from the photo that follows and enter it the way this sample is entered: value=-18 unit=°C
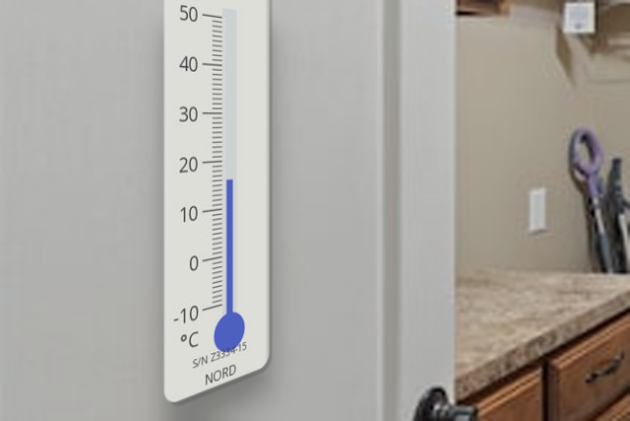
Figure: value=16 unit=°C
